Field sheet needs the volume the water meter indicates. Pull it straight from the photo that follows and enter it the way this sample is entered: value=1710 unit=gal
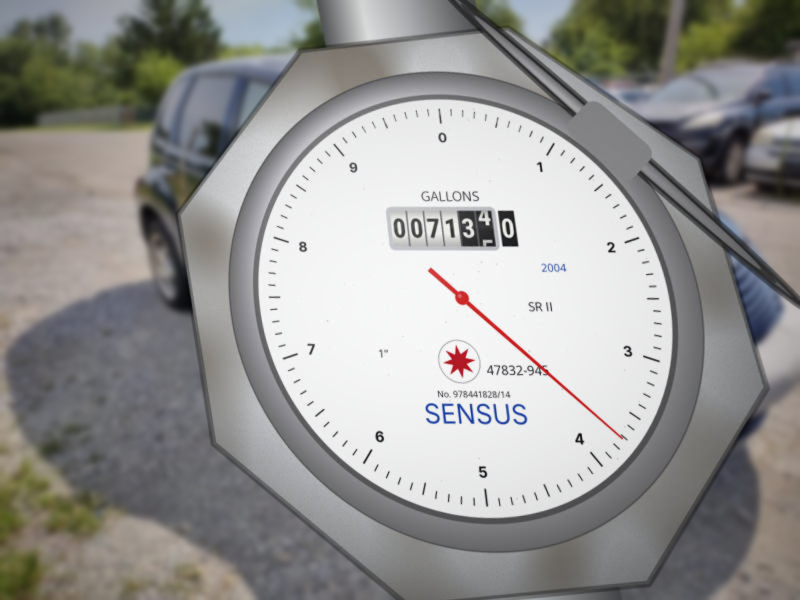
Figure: value=71343.7 unit=gal
